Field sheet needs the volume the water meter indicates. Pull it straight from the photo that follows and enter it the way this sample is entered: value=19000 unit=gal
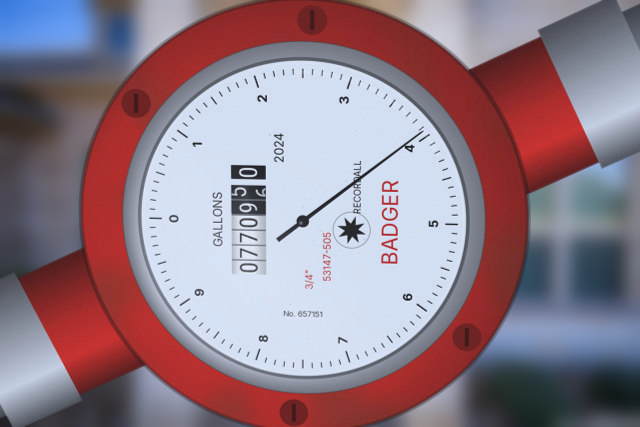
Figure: value=770953.9 unit=gal
